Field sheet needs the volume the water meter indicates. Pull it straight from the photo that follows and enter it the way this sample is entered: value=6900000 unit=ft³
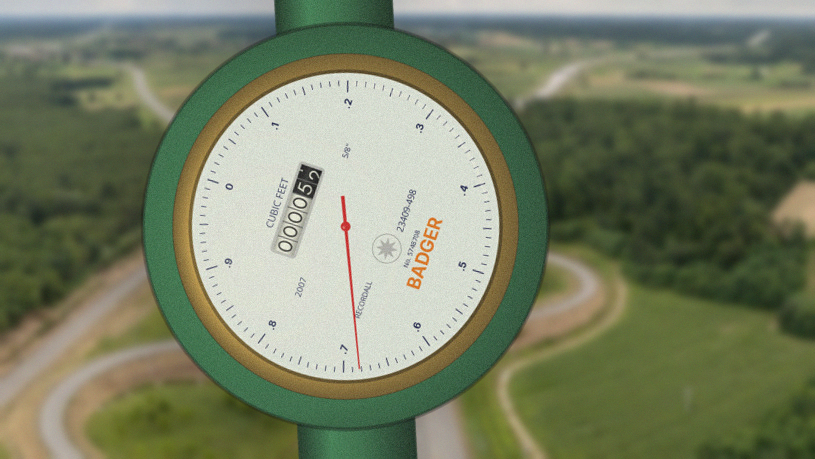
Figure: value=51.68 unit=ft³
